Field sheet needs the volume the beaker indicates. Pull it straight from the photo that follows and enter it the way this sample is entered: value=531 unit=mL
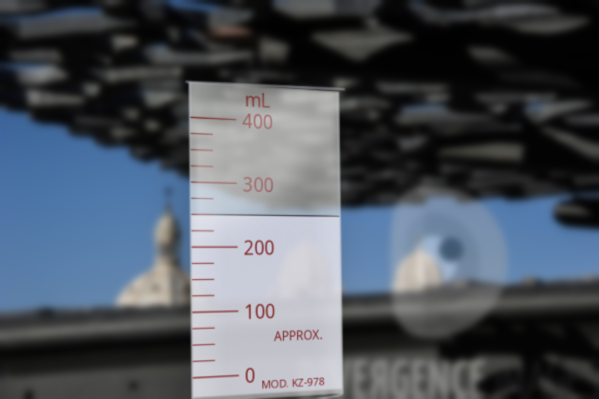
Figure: value=250 unit=mL
